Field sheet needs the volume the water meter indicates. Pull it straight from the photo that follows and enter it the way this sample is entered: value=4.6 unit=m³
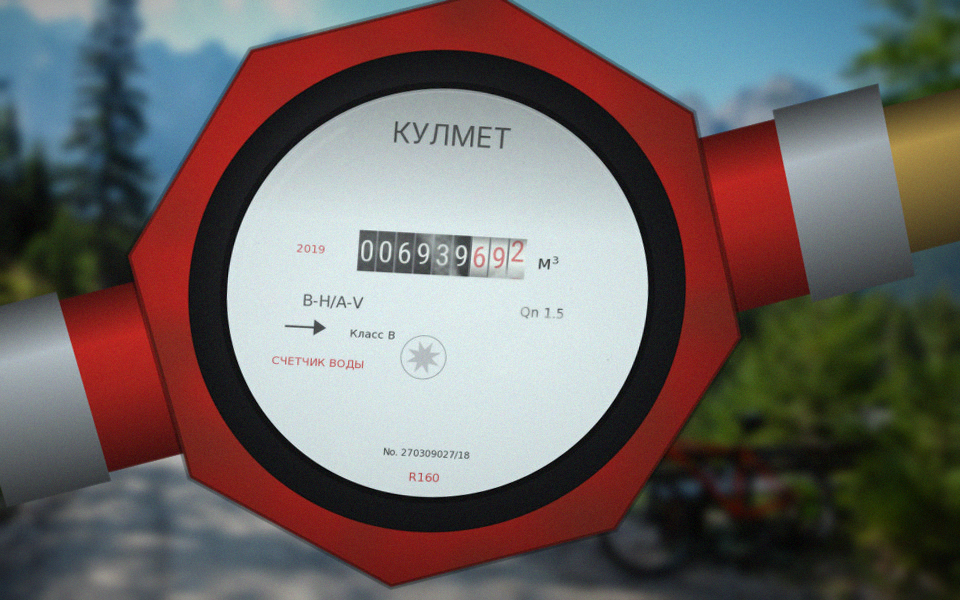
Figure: value=6939.692 unit=m³
